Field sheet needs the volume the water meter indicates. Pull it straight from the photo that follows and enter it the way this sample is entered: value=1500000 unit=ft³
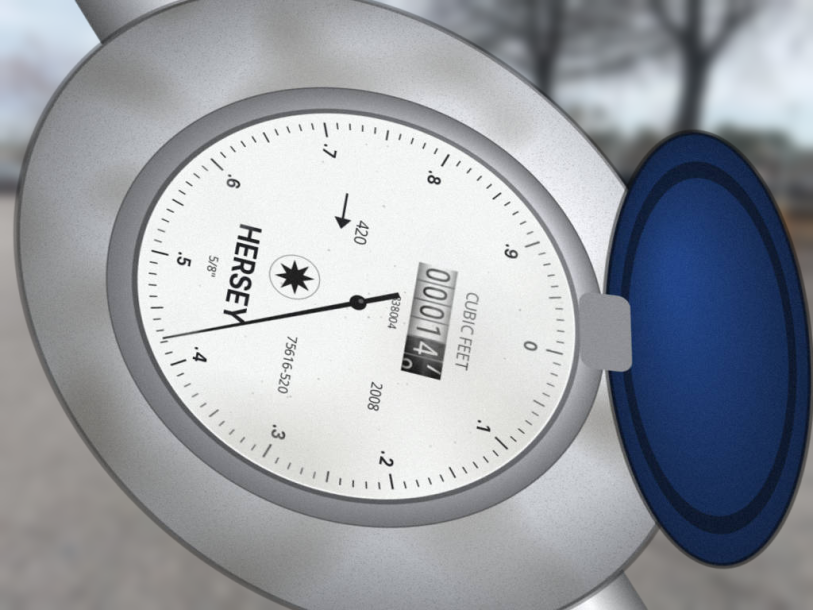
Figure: value=147.42 unit=ft³
